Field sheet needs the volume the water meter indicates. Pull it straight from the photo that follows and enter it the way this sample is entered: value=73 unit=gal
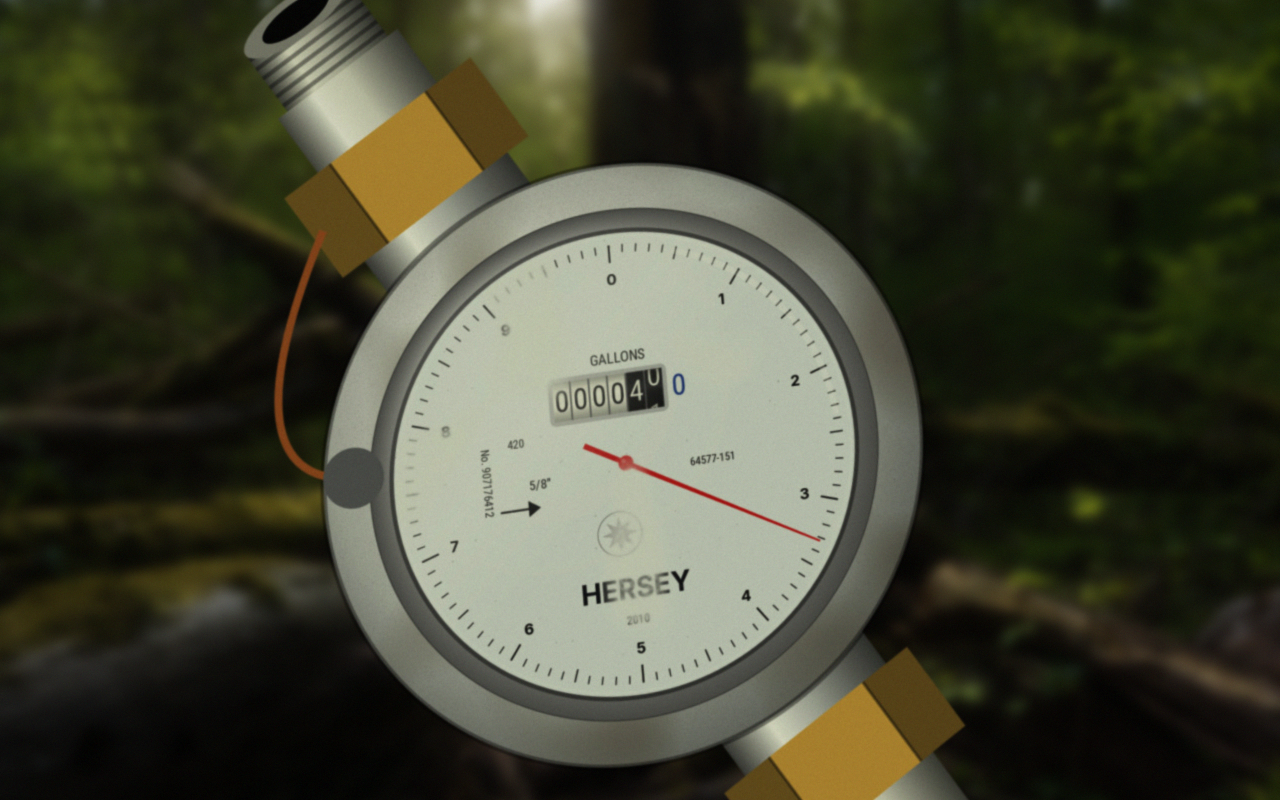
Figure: value=403.3 unit=gal
